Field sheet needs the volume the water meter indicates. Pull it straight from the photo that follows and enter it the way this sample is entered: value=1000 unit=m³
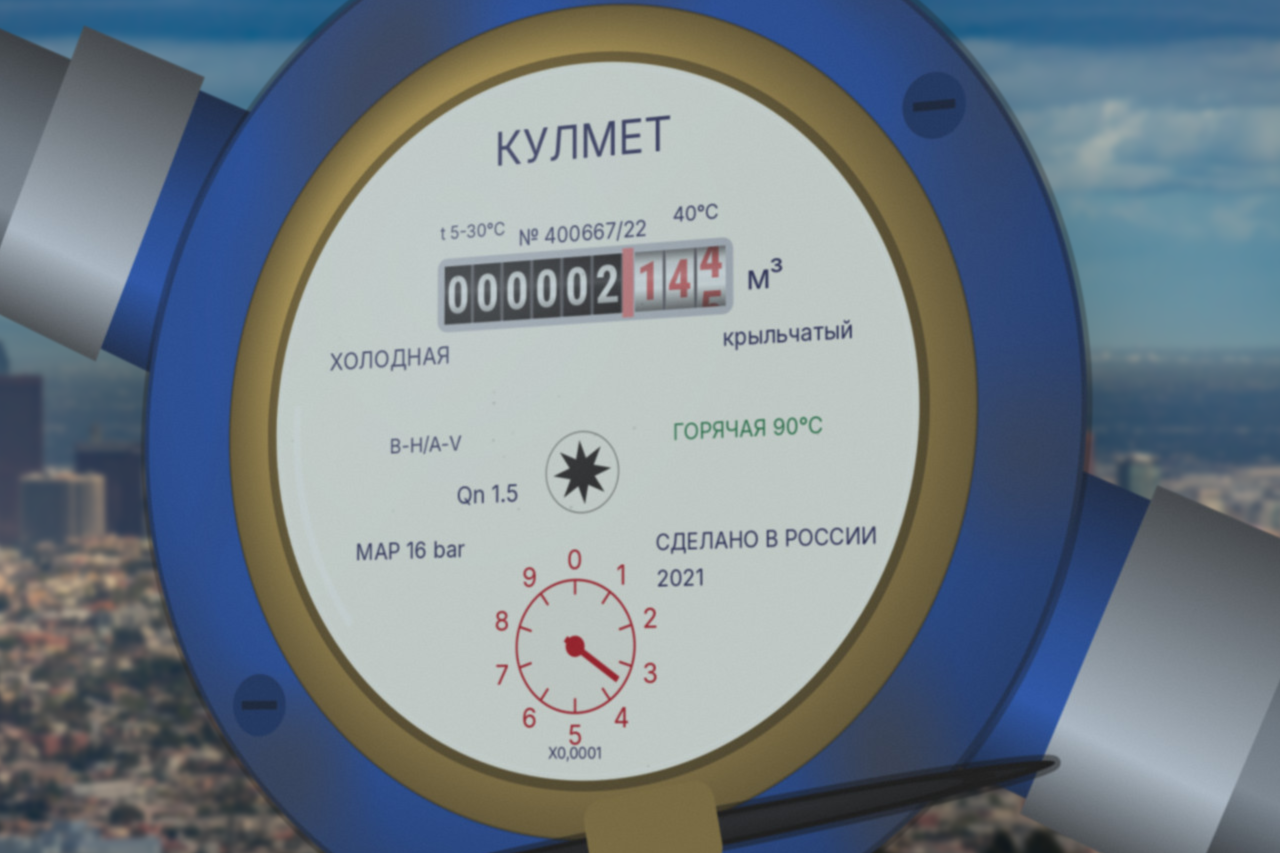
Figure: value=2.1443 unit=m³
